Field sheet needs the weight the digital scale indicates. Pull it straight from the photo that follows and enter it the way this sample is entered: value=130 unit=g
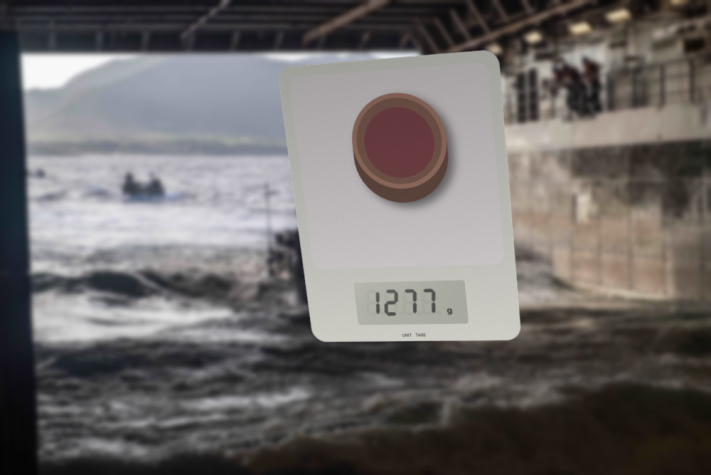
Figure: value=1277 unit=g
